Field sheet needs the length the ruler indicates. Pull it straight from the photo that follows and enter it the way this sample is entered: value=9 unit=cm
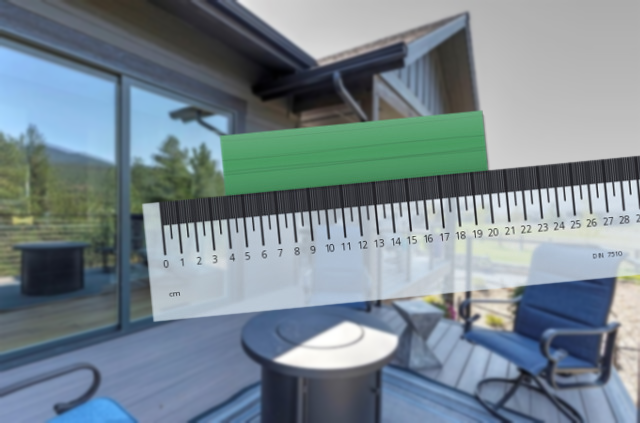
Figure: value=16 unit=cm
